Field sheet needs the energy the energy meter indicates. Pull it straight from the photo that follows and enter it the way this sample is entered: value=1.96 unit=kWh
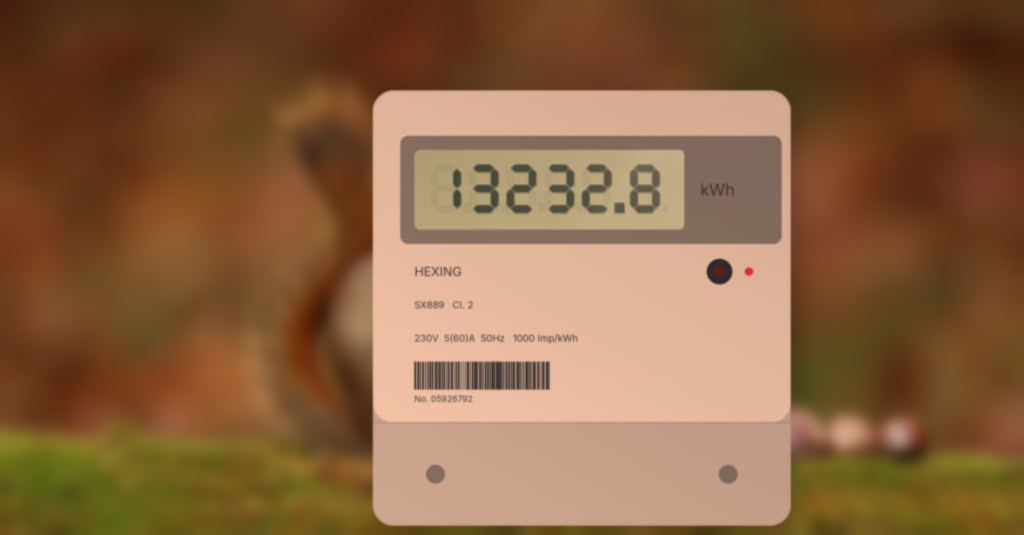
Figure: value=13232.8 unit=kWh
